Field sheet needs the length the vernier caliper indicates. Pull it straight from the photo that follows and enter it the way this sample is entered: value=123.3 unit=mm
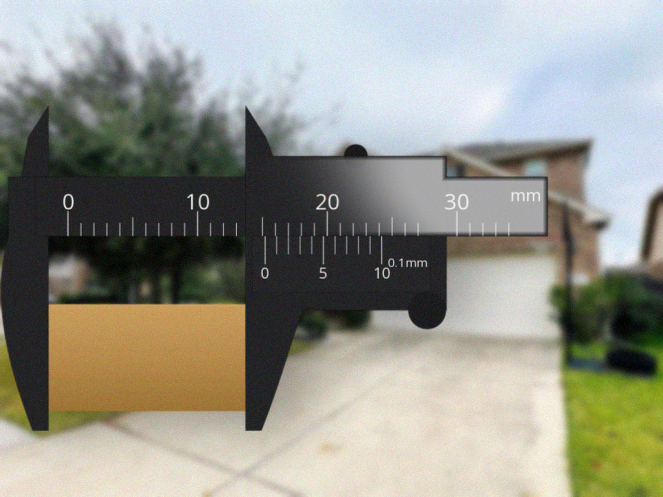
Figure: value=15.2 unit=mm
